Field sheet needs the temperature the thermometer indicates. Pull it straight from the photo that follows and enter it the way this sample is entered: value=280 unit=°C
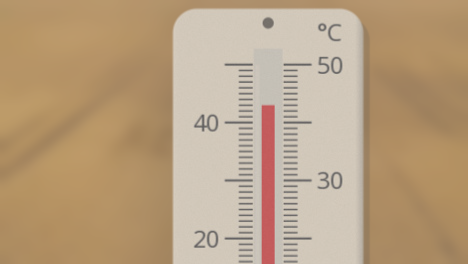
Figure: value=43 unit=°C
